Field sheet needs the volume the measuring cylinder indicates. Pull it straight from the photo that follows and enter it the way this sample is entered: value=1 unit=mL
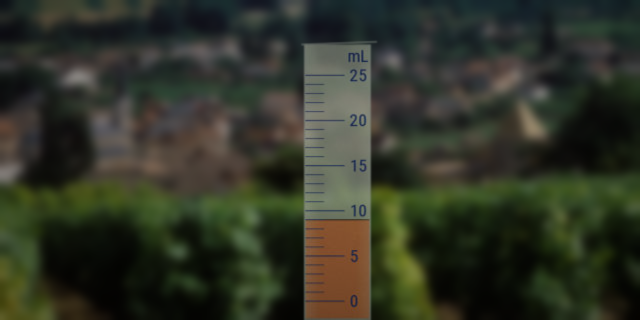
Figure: value=9 unit=mL
